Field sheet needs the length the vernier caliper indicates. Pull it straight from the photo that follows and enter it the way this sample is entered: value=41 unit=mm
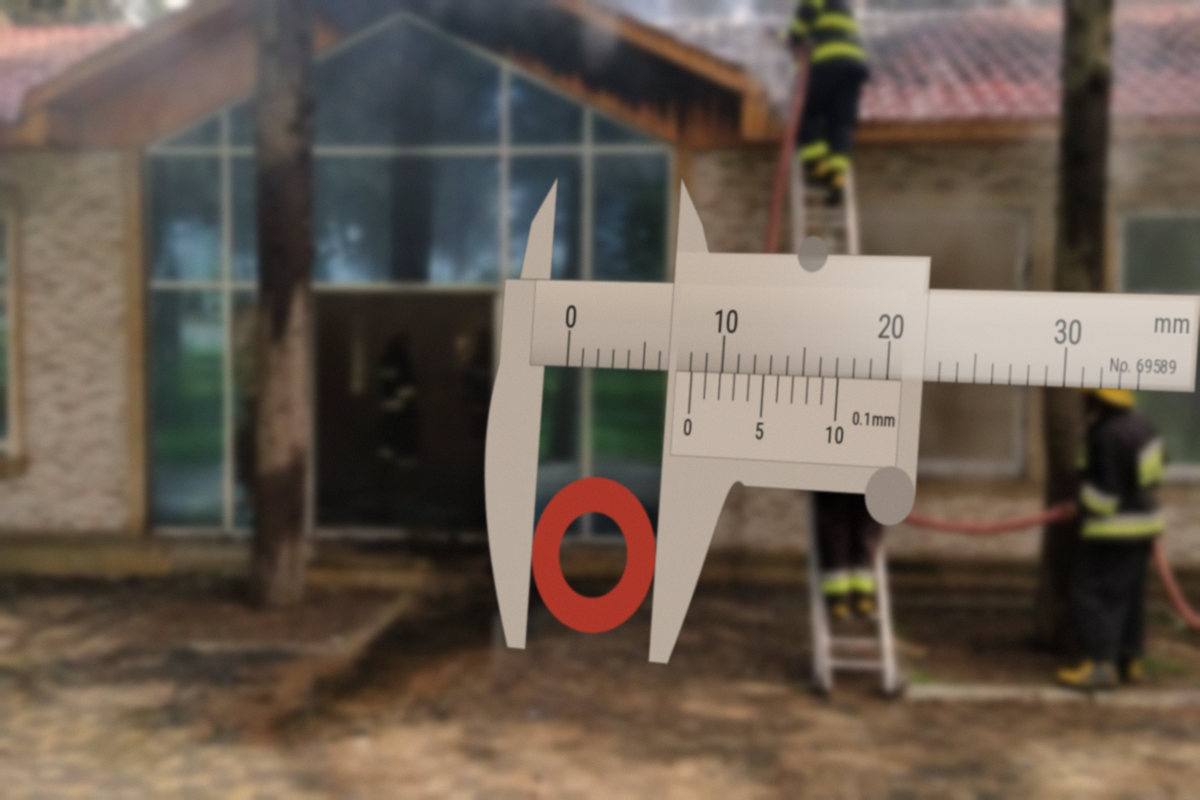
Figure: value=8.1 unit=mm
